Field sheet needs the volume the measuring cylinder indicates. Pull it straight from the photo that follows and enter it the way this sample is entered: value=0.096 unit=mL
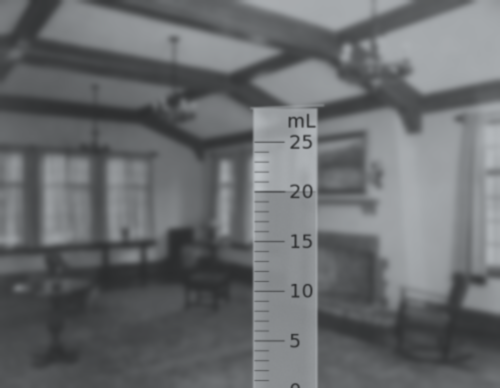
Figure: value=20 unit=mL
